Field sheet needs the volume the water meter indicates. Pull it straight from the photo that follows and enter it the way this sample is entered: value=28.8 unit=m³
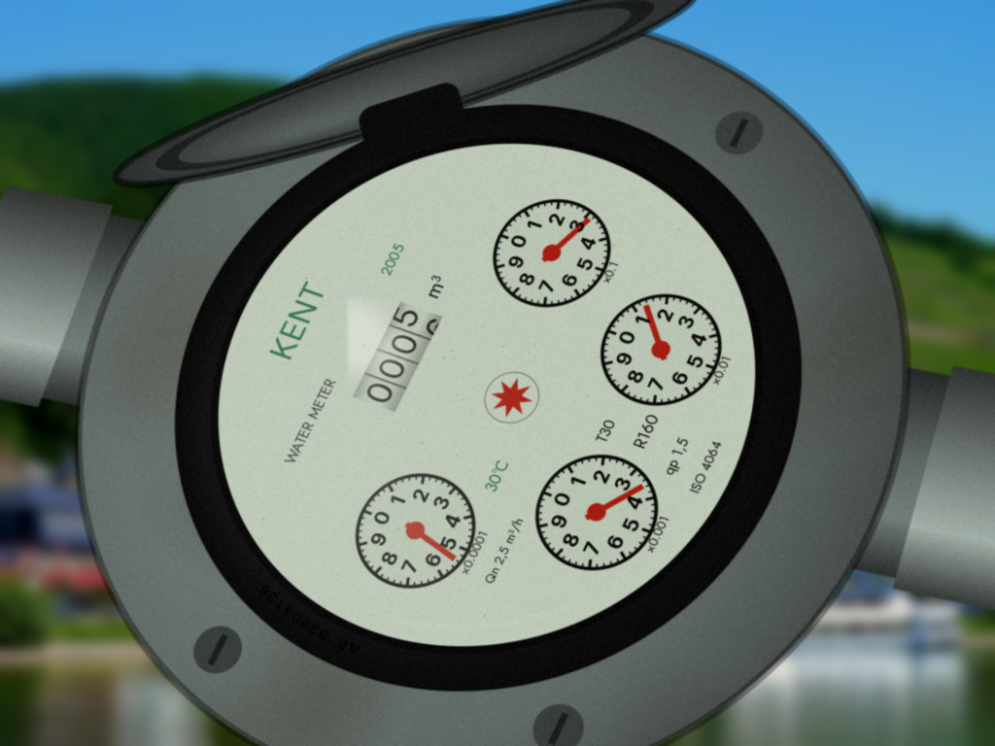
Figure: value=5.3135 unit=m³
